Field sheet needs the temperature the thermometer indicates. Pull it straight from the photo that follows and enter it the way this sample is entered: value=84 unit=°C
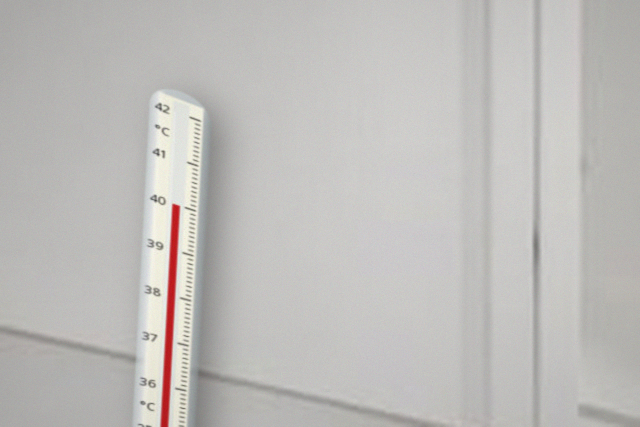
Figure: value=40 unit=°C
